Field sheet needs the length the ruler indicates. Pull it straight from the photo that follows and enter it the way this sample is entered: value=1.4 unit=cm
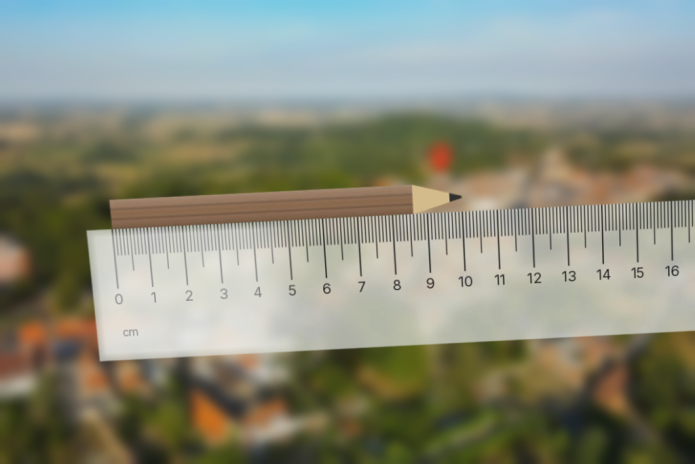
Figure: value=10 unit=cm
